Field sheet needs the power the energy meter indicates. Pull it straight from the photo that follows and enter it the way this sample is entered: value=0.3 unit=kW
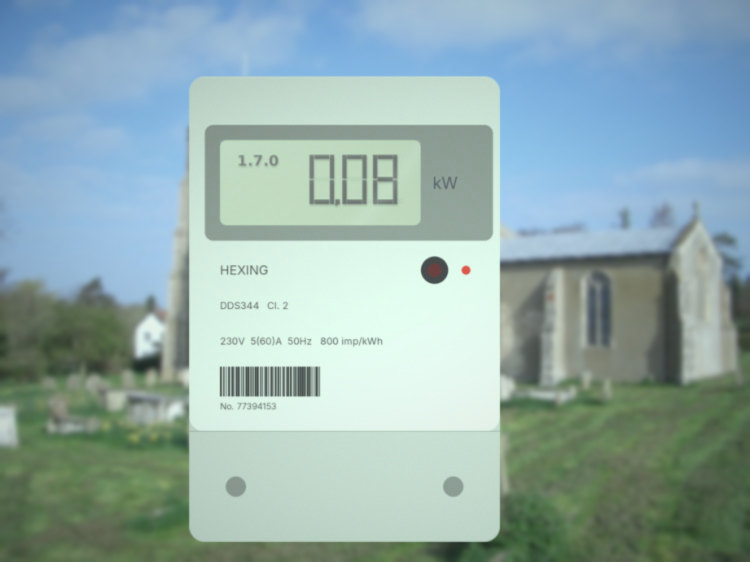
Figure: value=0.08 unit=kW
